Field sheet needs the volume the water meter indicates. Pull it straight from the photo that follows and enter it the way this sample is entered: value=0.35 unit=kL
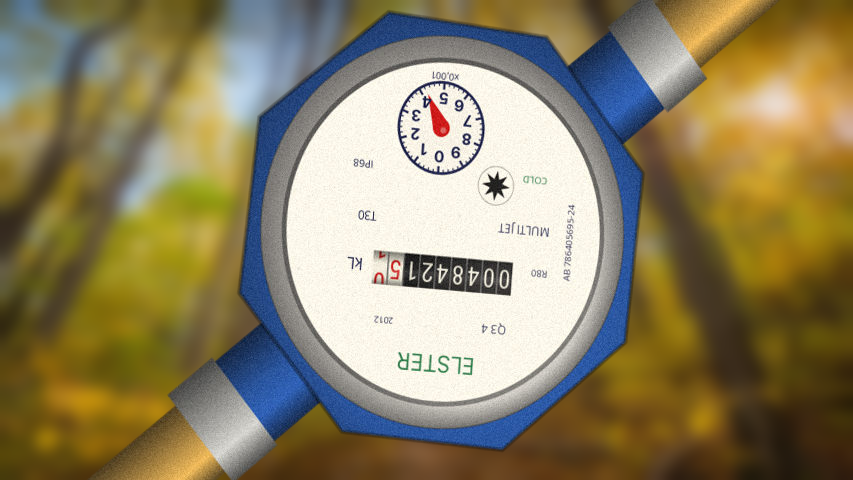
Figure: value=48421.504 unit=kL
